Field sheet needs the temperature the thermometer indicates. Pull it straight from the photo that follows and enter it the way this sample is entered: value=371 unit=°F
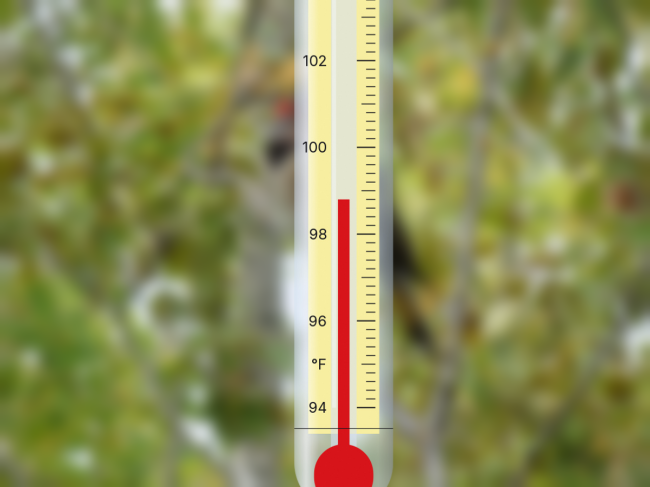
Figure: value=98.8 unit=°F
